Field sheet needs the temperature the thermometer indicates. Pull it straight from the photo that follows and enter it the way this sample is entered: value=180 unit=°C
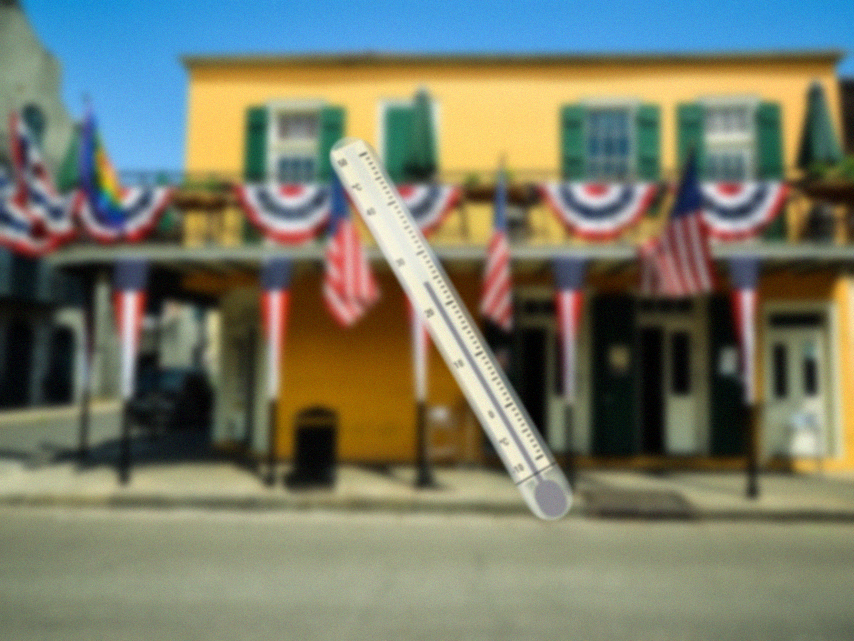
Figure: value=25 unit=°C
